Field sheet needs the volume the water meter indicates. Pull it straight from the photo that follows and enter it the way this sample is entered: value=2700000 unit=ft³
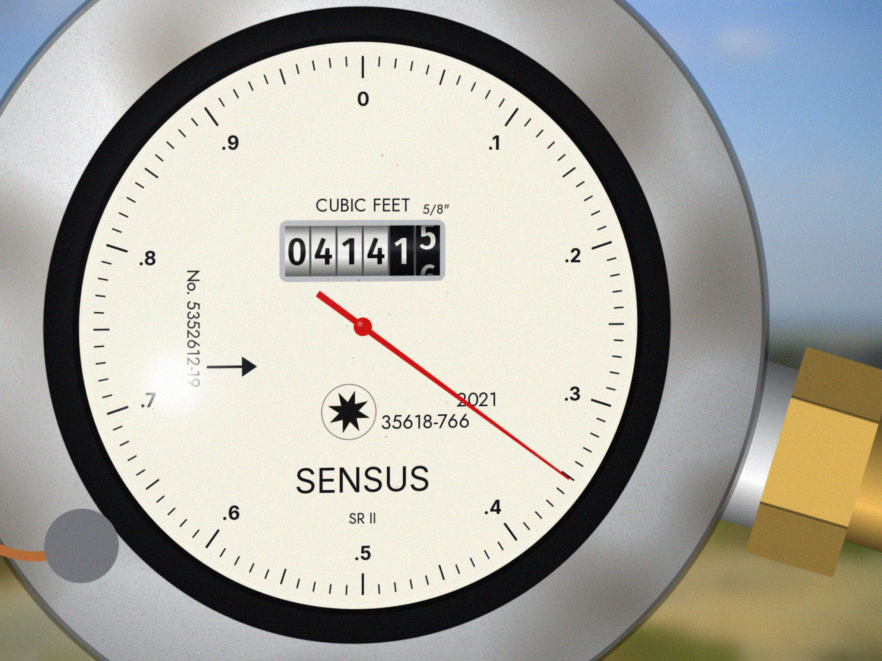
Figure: value=41415.35 unit=ft³
